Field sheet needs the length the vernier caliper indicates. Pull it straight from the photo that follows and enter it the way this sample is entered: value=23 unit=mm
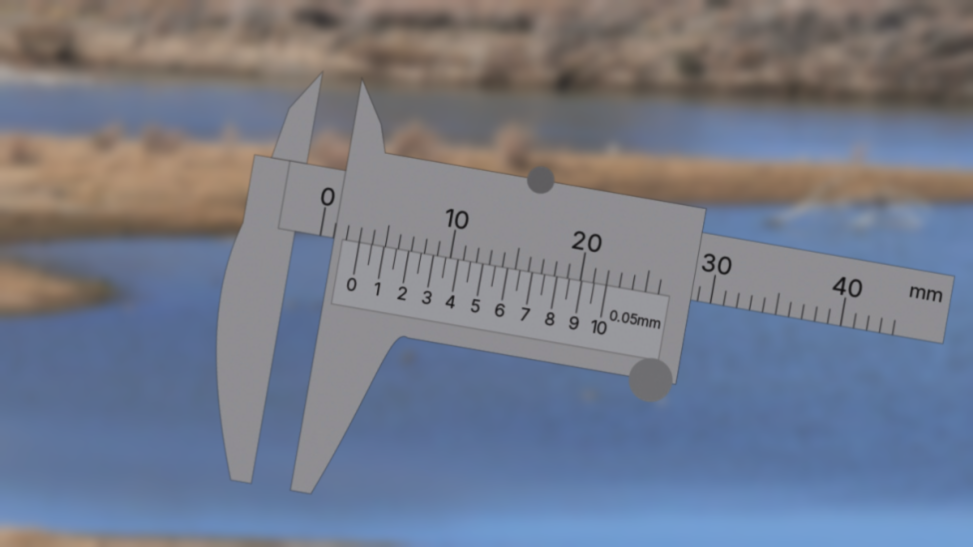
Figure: value=3.0 unit=mm
